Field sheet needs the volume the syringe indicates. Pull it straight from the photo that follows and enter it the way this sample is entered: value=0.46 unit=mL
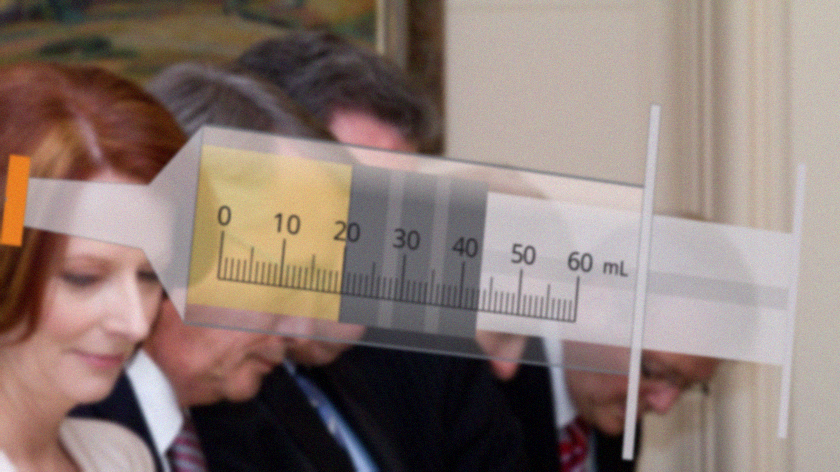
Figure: value=20 unit=mL
